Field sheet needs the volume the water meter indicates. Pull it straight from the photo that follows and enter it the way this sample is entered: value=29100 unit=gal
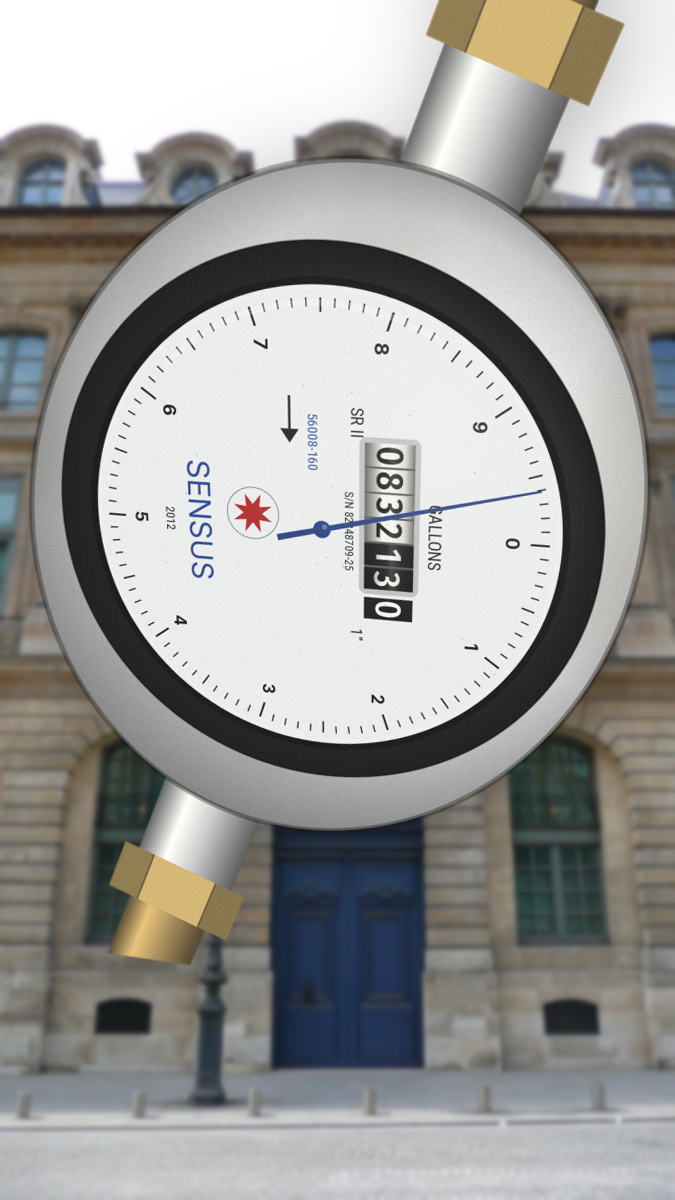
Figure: value=832129.6 unit=gal
